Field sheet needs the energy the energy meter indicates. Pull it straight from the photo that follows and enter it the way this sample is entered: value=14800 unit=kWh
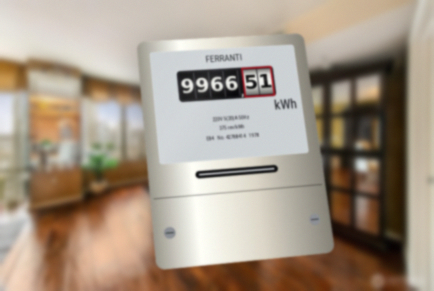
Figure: value=9966.51 unit=kWh
